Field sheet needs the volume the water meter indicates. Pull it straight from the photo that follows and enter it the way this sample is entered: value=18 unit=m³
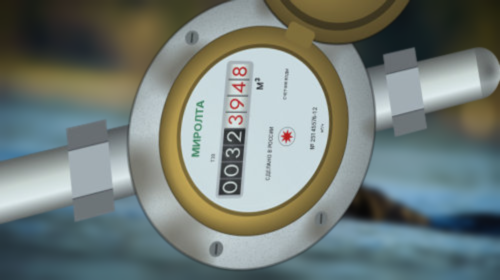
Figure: value=32.3948 unit=m³
